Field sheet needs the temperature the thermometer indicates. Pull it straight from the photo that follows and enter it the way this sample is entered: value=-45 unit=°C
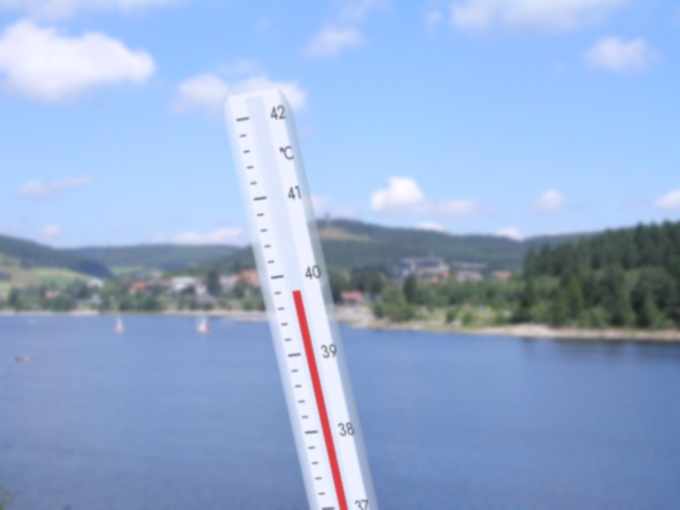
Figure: value=39.8 unit=°C
